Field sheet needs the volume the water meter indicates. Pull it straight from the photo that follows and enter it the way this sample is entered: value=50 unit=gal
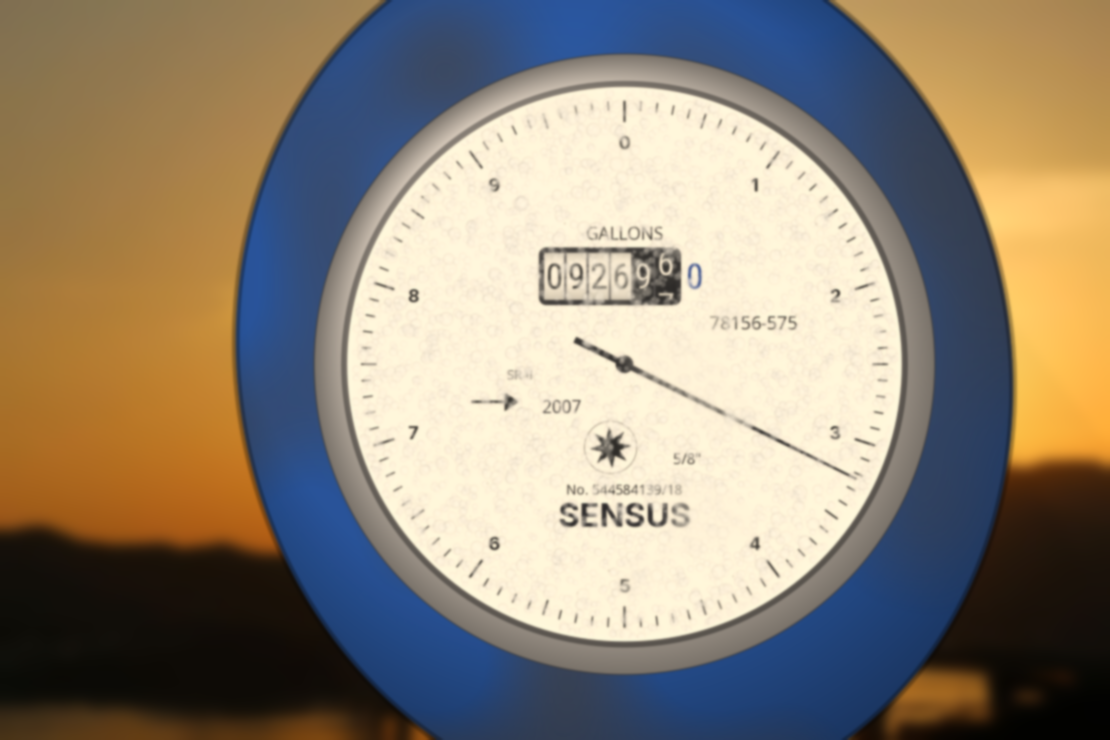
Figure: value=926963.2 unit=gal
